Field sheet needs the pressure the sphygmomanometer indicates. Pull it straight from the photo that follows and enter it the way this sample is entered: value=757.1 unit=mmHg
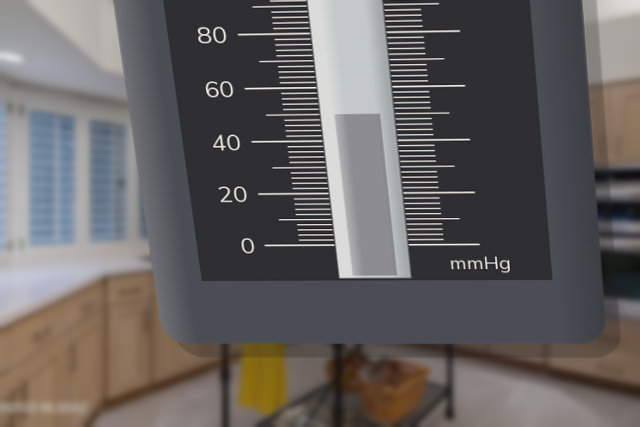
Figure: value=50 unit=mmHg
